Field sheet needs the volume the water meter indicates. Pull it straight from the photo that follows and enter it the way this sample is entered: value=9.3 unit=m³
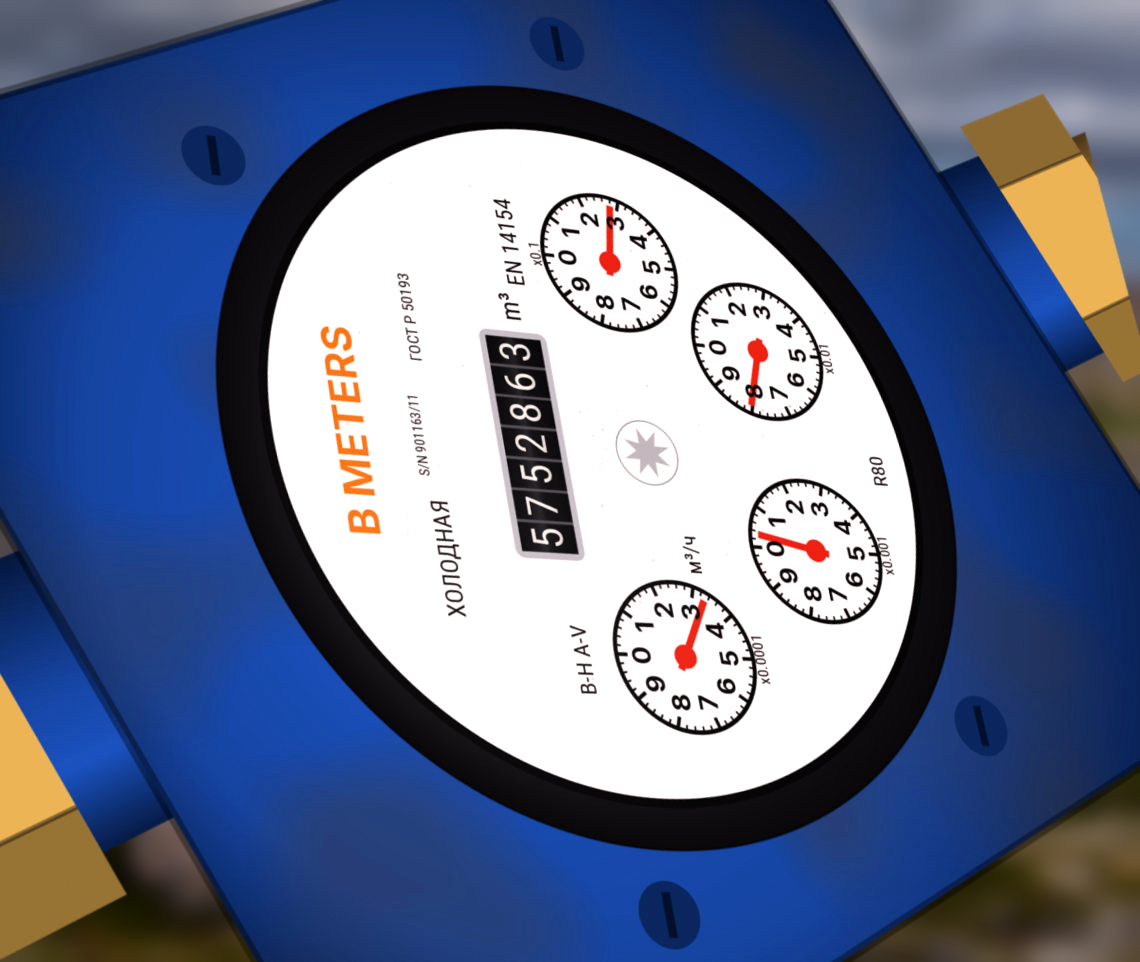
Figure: value=5752863.2803 unit=m³
